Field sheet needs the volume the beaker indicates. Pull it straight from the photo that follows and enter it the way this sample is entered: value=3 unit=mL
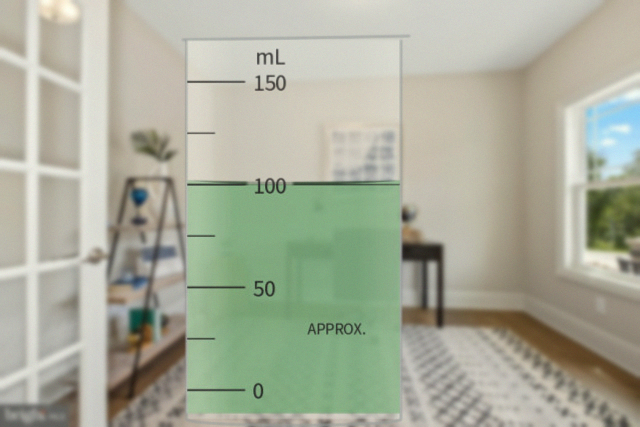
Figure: value=100 unit=mL
